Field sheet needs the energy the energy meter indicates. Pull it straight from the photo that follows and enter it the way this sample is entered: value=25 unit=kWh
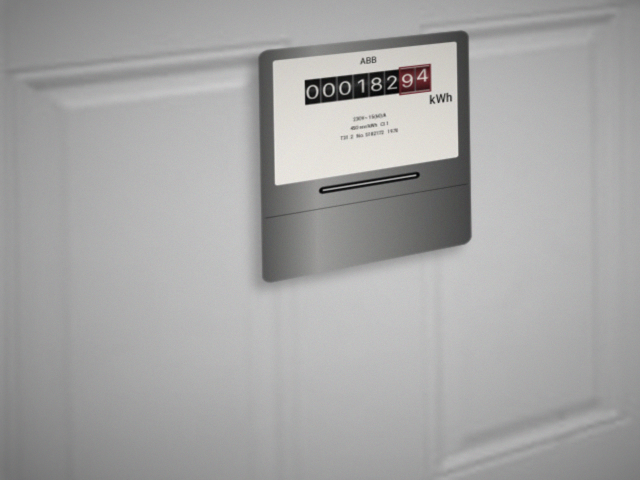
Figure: value=182.94 unit=kWh
